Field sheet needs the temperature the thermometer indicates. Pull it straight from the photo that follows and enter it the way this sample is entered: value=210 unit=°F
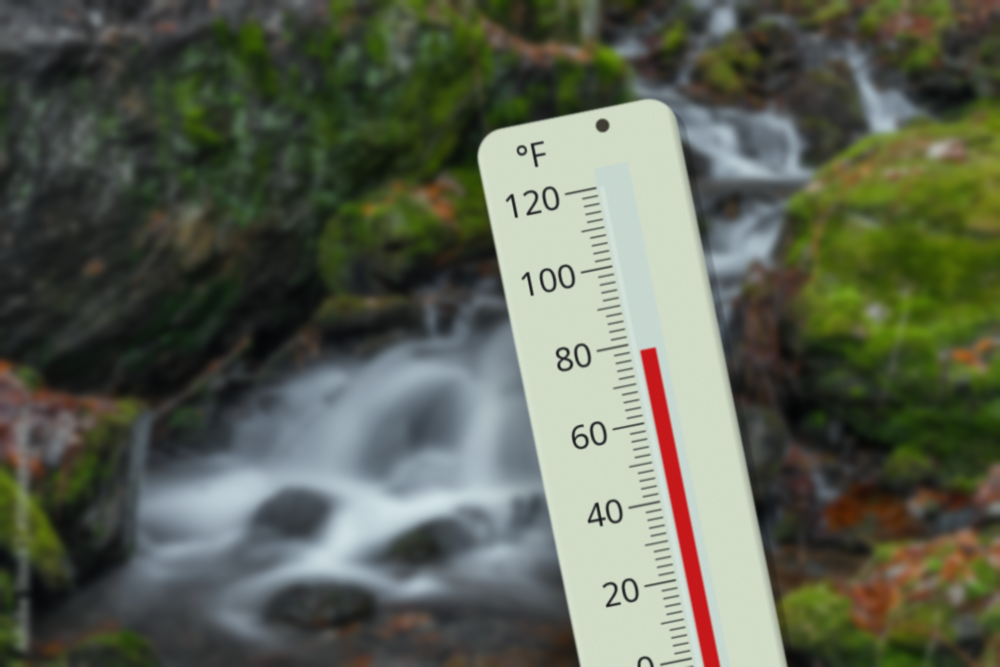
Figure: value=78 unit=°F
